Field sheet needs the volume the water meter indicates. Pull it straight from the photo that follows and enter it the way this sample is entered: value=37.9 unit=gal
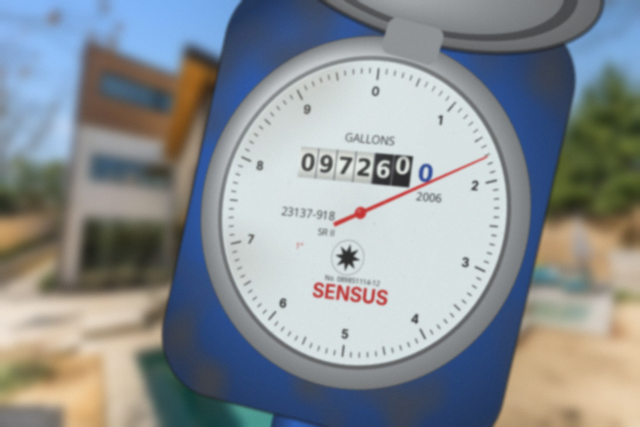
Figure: value=972601.7 unit=gal
